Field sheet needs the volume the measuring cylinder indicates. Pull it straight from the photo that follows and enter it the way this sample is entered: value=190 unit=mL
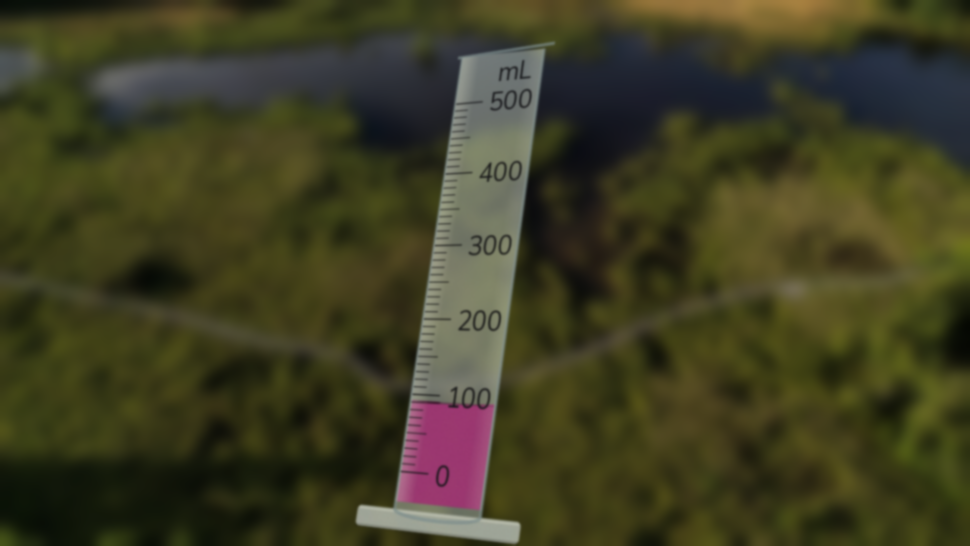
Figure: value=90 unit=mL
